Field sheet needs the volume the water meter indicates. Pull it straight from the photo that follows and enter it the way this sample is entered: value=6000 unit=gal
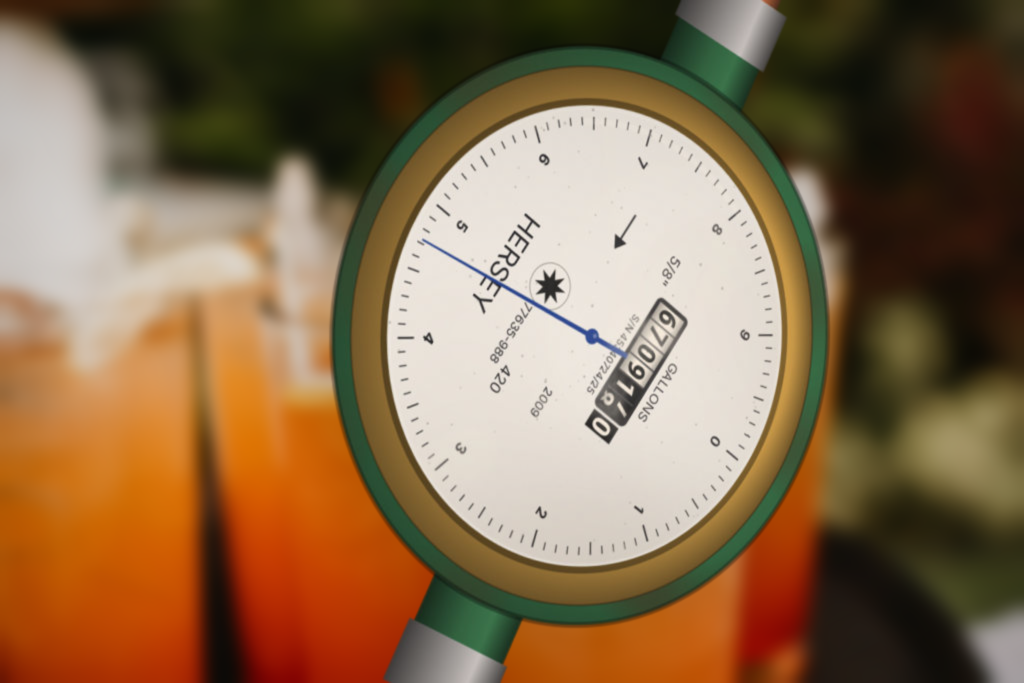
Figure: value=6709174.7 unit=gal
